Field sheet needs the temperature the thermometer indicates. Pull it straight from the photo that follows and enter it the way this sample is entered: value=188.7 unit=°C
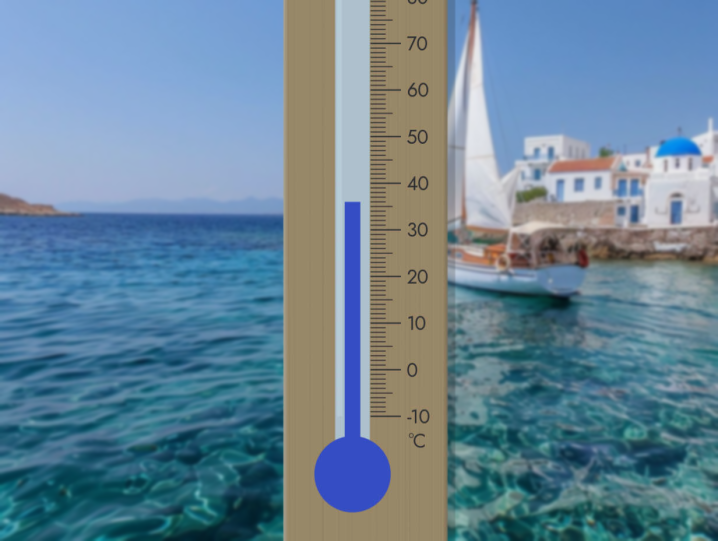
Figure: value=36 unit=°C
